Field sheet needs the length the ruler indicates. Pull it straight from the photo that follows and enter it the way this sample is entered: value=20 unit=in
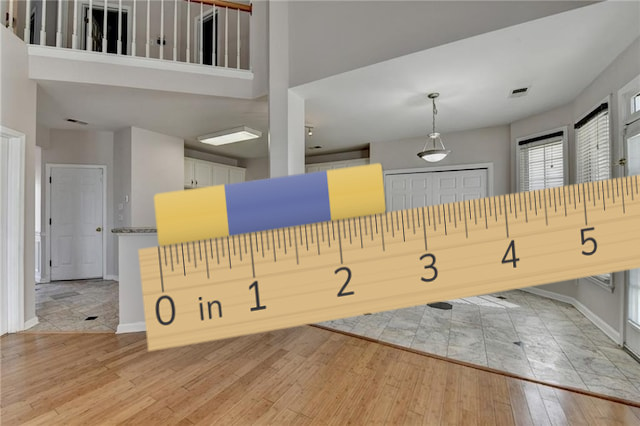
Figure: value=2.5625 unit=in
